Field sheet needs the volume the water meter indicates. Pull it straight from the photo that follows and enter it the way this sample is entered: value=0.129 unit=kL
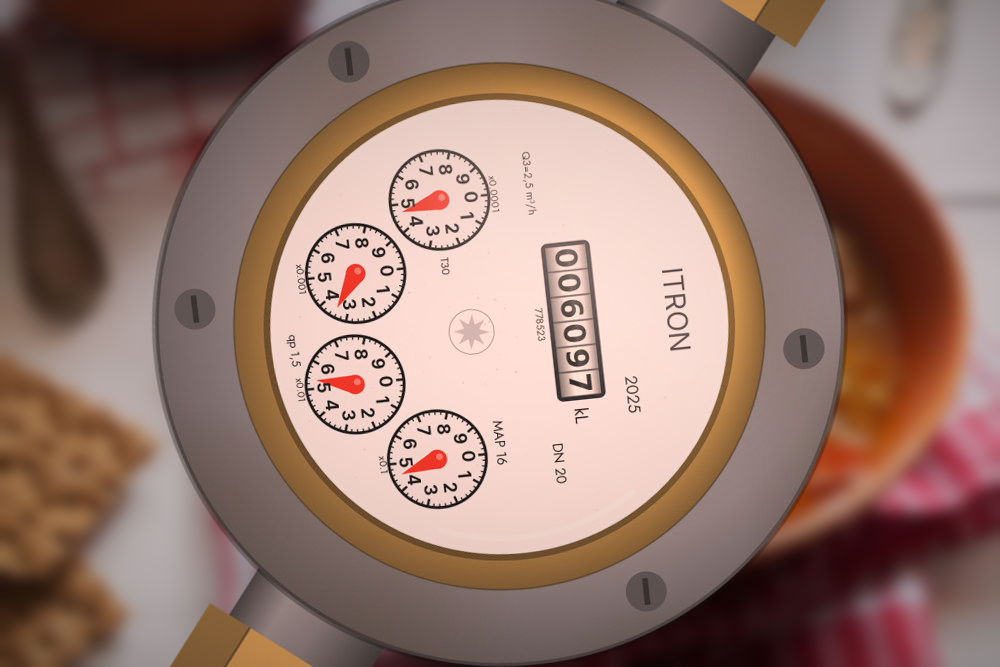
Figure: value=6097.4534 unit=kL
